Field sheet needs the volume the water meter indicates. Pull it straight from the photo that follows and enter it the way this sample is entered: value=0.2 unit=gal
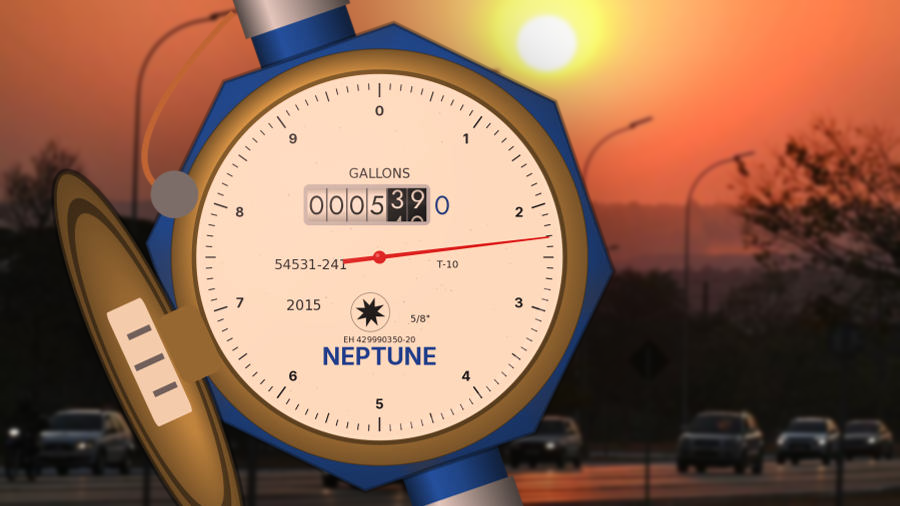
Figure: value=5392.3 unit=gal
